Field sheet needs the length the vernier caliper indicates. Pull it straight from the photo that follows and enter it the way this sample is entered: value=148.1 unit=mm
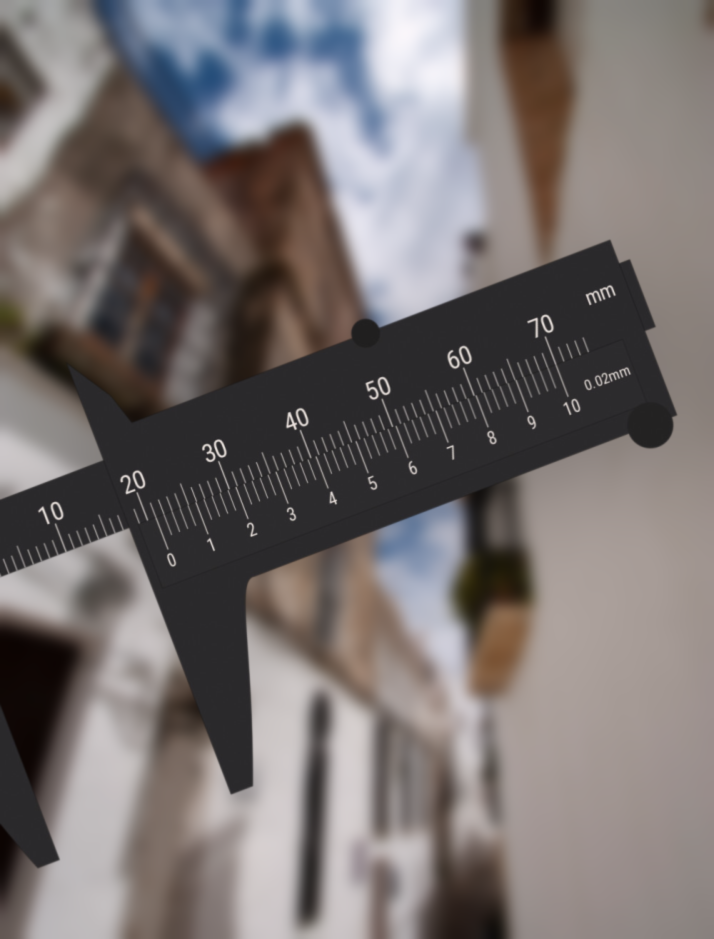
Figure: value=21.0 unit=mm
